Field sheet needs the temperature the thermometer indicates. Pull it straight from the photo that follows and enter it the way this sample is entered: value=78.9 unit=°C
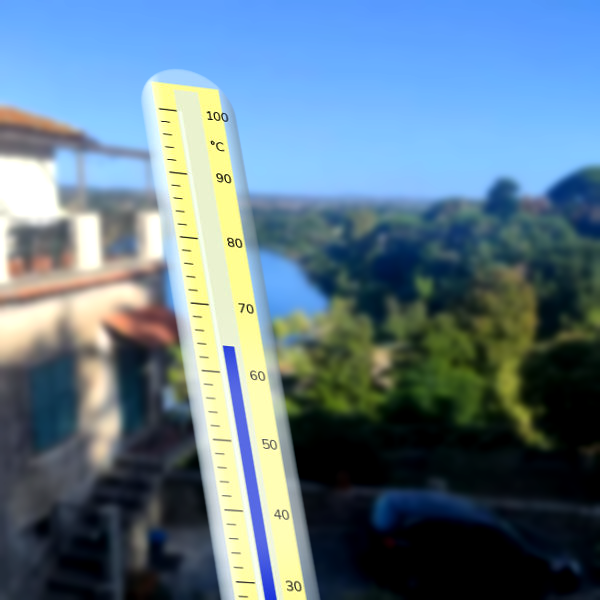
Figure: value=64 unit=°C
